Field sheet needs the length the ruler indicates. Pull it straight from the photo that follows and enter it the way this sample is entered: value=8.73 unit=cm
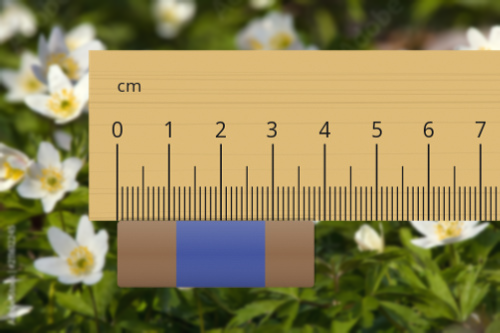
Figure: value=3.8 unit=cm
